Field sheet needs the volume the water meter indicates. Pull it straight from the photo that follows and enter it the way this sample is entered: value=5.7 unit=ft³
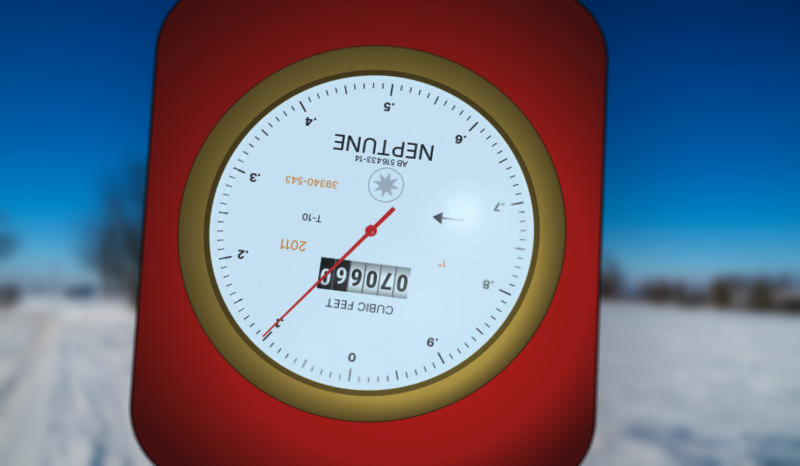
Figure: value=70660.10 unit=ft³
